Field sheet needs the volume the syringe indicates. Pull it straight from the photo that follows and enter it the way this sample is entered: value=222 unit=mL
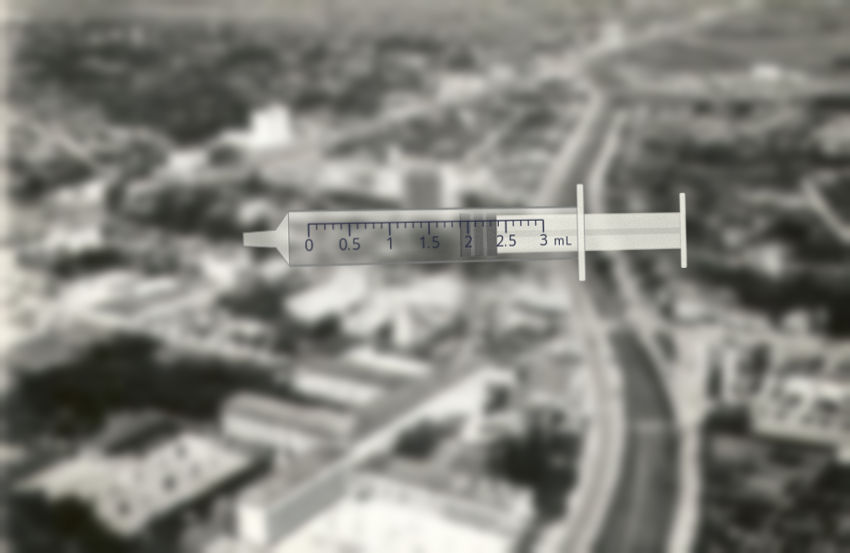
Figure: value=1.9 unit=mL
